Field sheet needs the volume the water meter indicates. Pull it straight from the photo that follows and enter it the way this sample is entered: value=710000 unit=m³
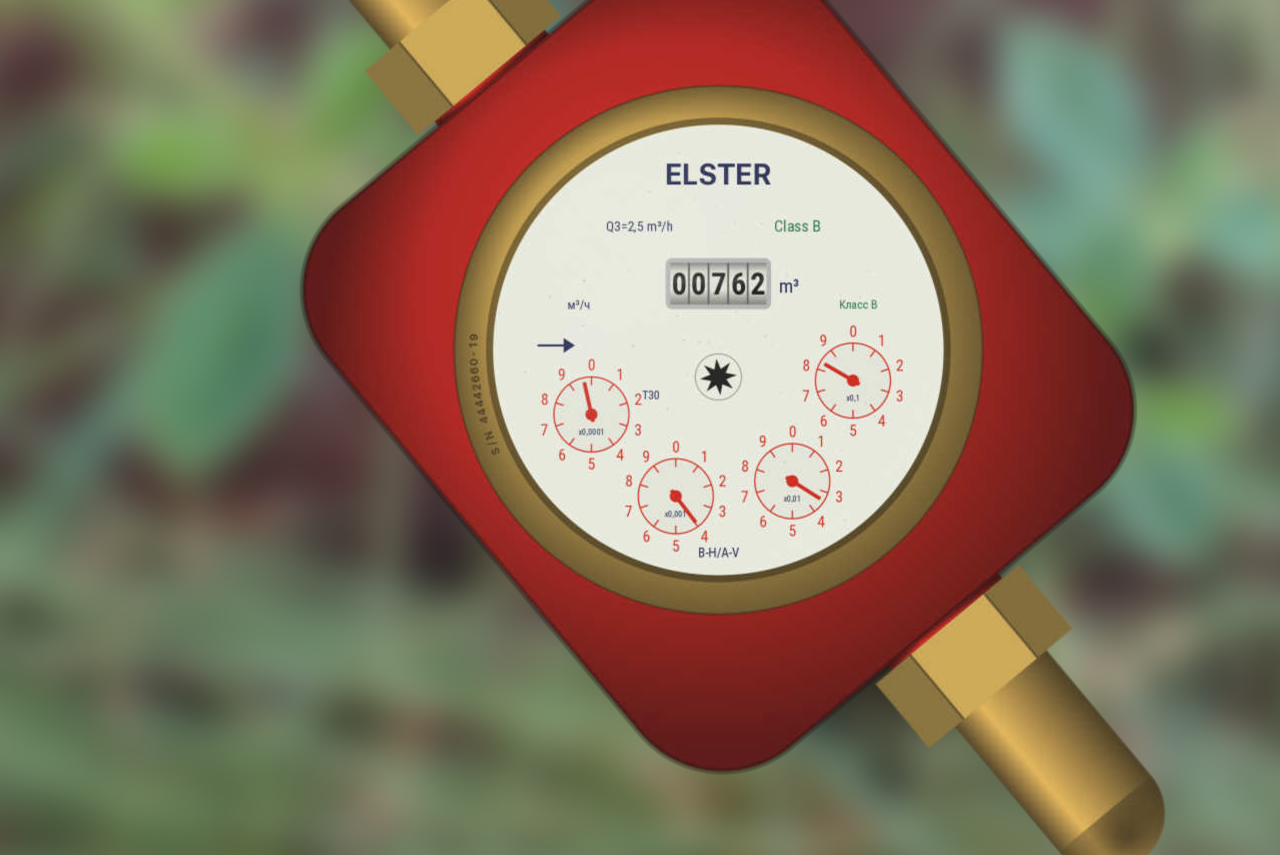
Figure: value=762.8339 unit=m³
